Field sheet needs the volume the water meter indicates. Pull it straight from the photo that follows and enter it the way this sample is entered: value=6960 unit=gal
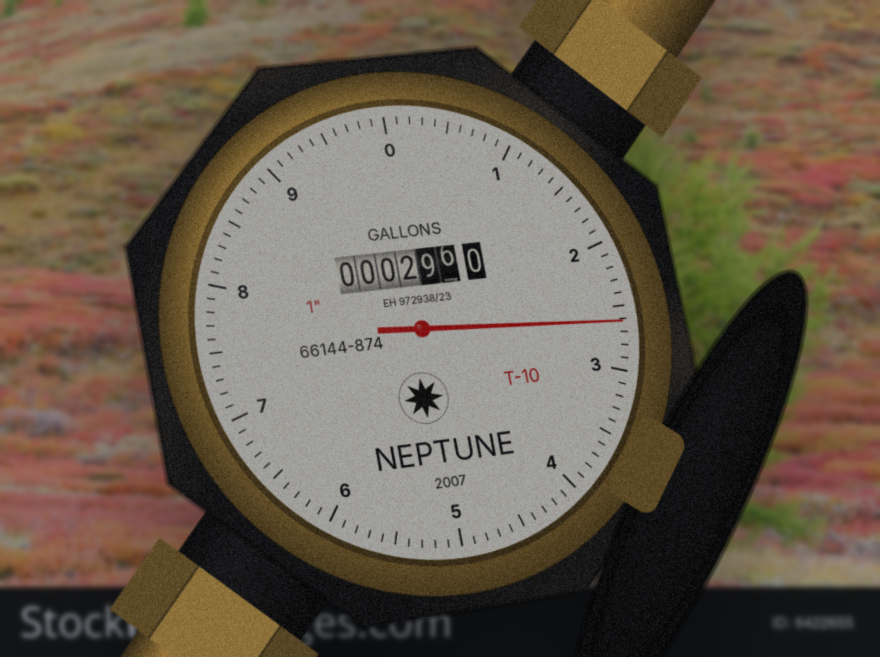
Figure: value=2962.6 unit=gal
